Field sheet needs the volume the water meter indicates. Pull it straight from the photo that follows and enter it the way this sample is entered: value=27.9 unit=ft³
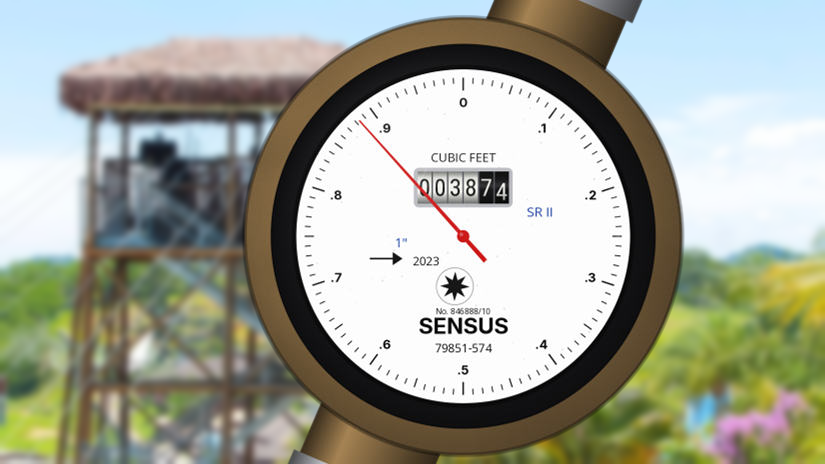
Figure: value=3873.88 unit=ft³
